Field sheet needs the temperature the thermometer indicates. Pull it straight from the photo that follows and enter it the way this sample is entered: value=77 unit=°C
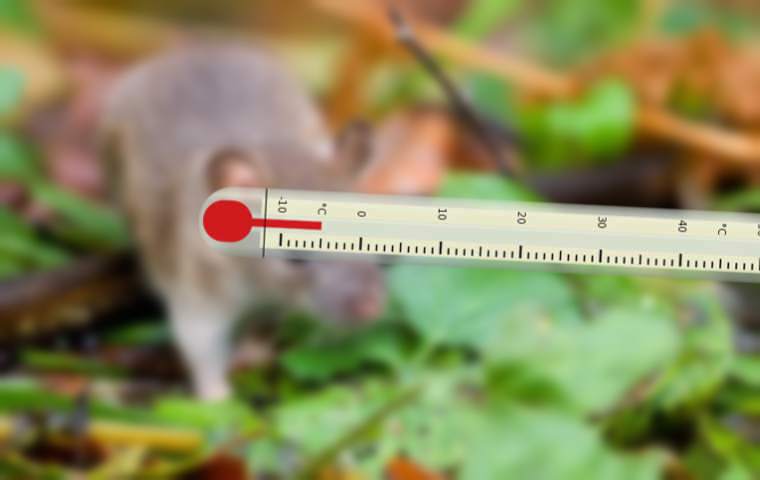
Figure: value=-5 unit=°C
